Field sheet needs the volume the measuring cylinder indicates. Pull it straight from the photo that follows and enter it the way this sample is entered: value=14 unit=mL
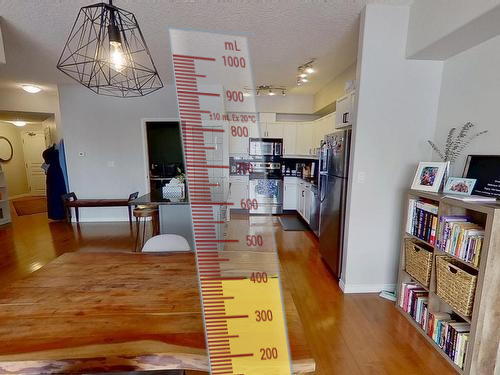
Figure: value=400 unit=mL
